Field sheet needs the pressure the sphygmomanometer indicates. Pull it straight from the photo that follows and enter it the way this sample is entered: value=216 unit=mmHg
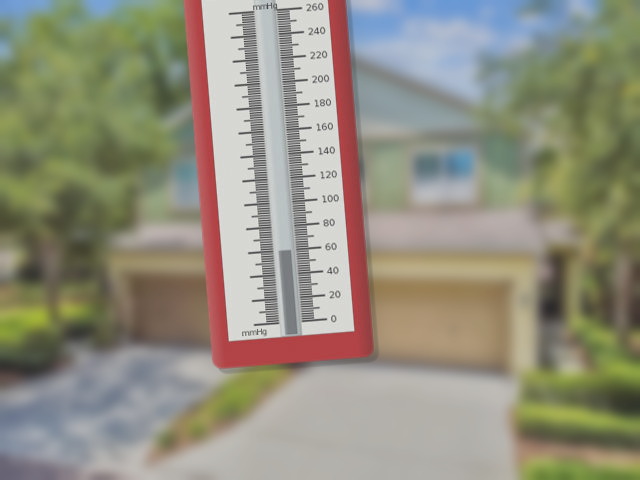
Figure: value=60 unit=mmHg
